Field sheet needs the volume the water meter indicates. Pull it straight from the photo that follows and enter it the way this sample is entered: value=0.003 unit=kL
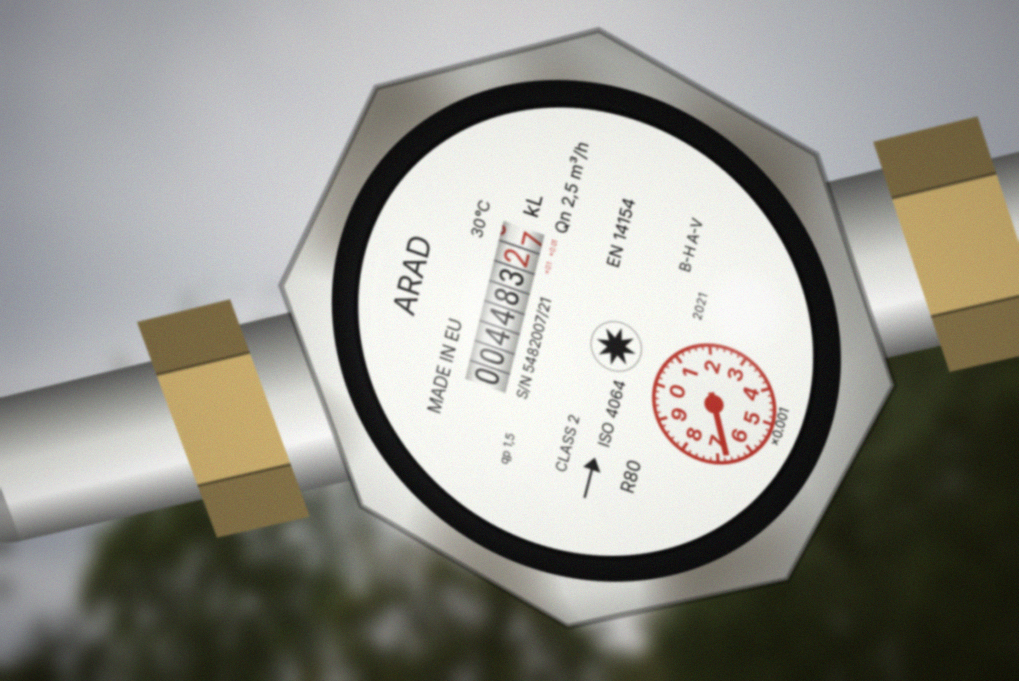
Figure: value=4483.266 unit=kL
